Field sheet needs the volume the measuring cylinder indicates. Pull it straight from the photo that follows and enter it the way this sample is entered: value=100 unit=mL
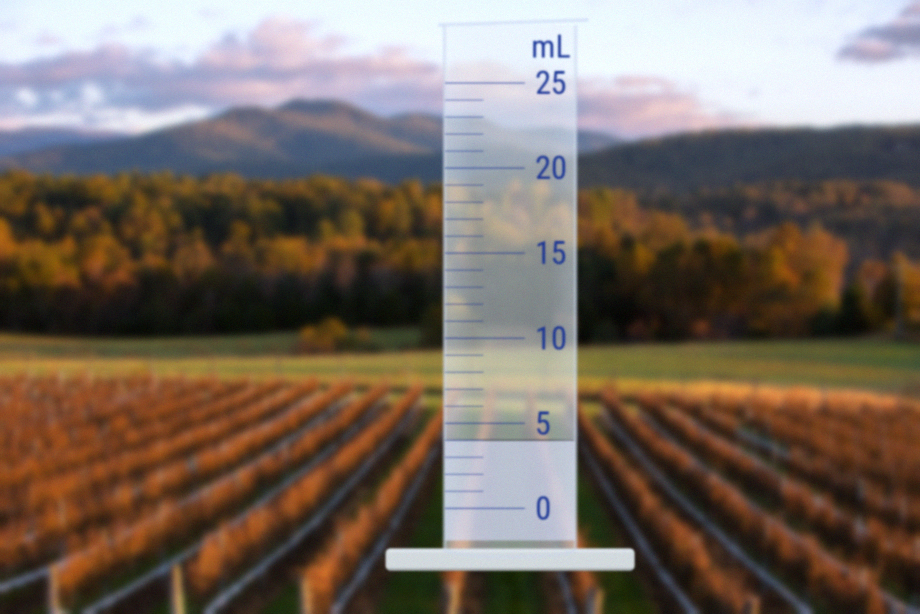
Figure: value=4 unit=mL
